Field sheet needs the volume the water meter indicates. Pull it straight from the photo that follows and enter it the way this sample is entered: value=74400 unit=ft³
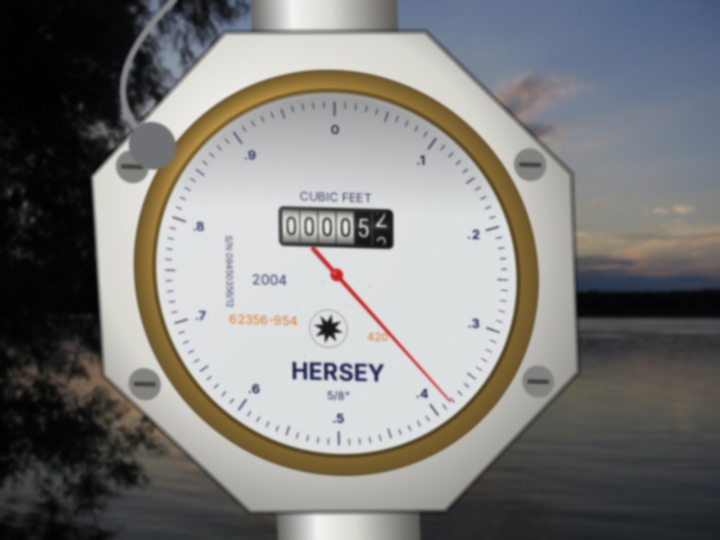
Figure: value=52.38 unit=ft³
